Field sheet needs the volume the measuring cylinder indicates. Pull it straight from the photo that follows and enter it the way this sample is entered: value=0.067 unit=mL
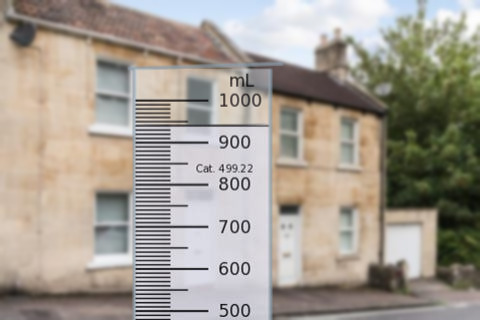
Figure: value=940 unit=mL
